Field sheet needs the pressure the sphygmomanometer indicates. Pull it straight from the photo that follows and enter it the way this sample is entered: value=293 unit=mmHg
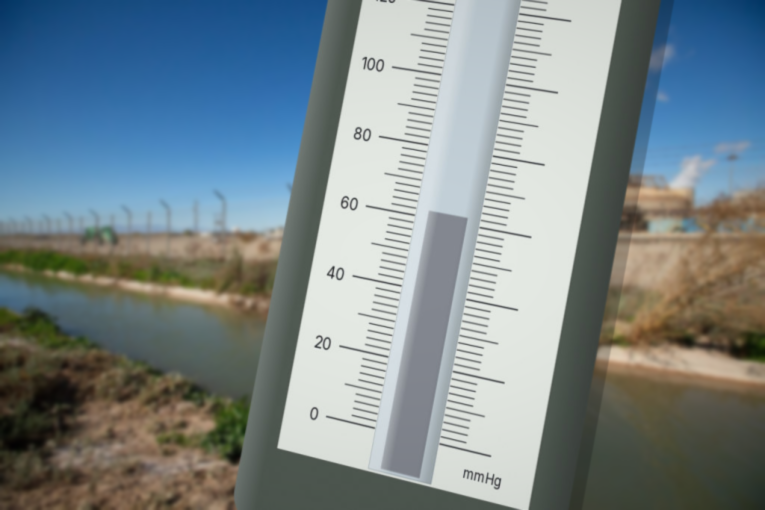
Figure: value=62 unit=mmHg
